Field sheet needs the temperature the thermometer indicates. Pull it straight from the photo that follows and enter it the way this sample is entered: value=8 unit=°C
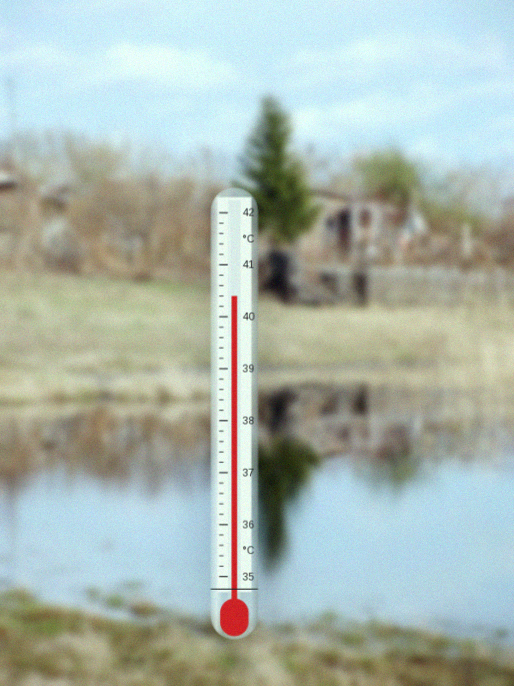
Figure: value=40.4 unit=°C
